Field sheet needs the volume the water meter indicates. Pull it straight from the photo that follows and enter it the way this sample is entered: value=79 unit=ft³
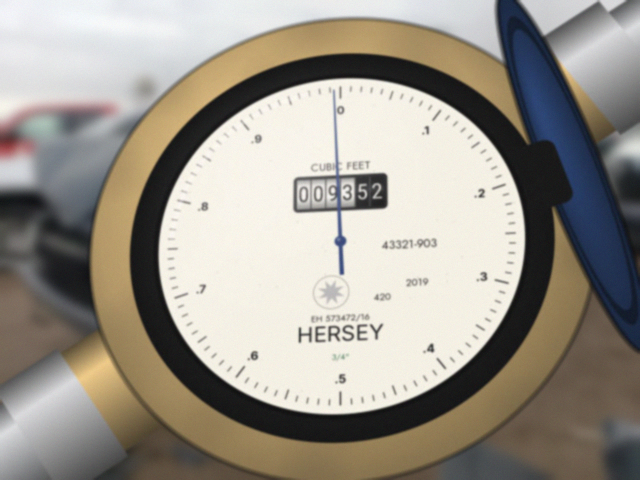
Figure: value=9351.99 unit=ft³
